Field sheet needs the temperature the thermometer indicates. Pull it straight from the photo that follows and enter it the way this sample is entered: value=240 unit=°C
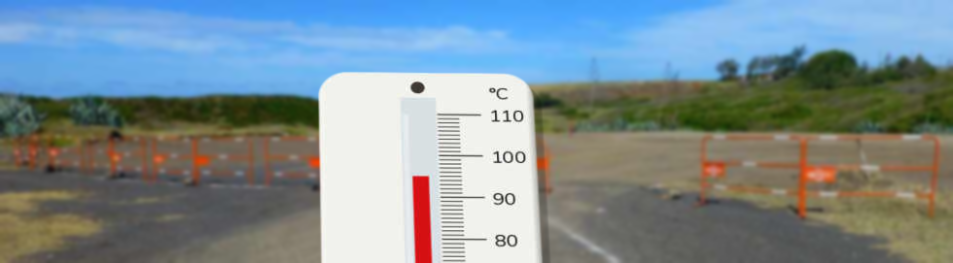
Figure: value=95 unit=°C
